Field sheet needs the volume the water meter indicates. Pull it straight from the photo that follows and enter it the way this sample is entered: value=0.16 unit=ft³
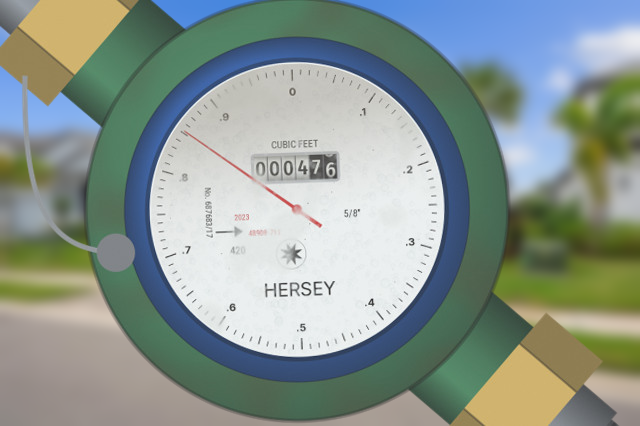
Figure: value=475.85 unit=ft³
